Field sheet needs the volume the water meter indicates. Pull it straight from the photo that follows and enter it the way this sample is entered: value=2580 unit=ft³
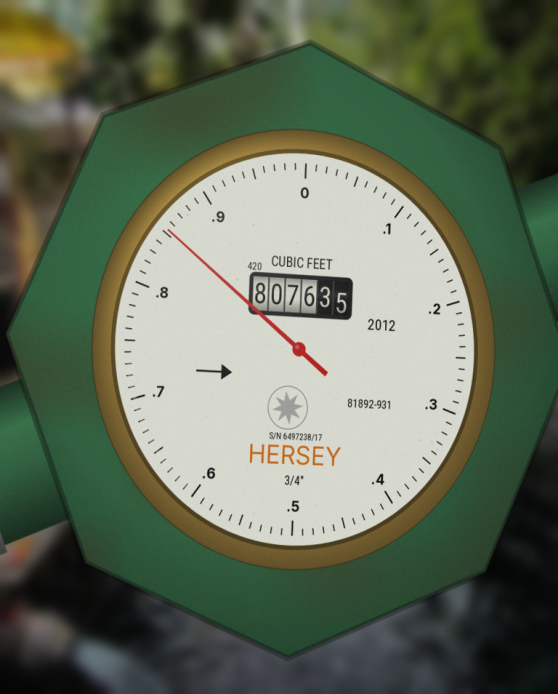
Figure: value=807634.85 unit=ft³
